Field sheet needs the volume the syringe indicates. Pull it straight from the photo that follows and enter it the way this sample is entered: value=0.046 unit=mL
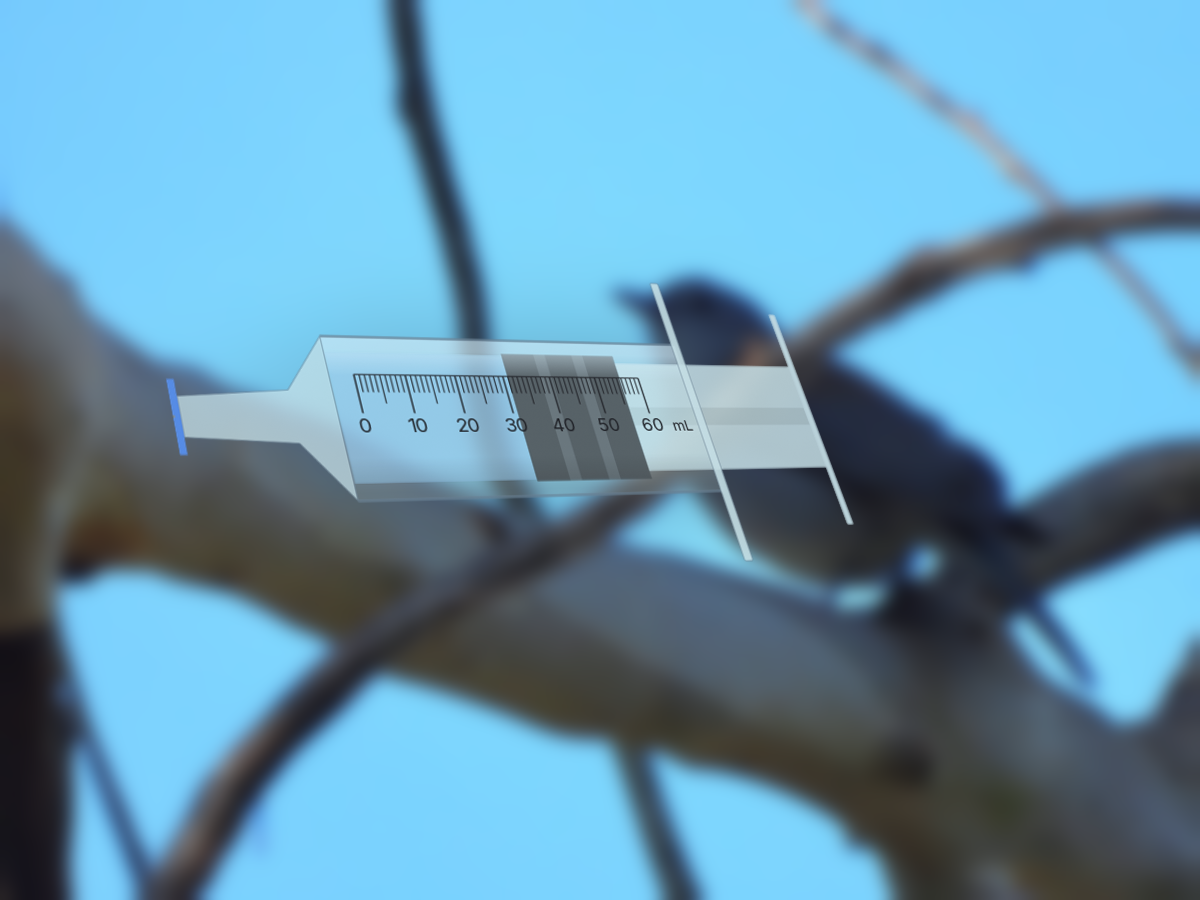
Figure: value=31 unit=mL
